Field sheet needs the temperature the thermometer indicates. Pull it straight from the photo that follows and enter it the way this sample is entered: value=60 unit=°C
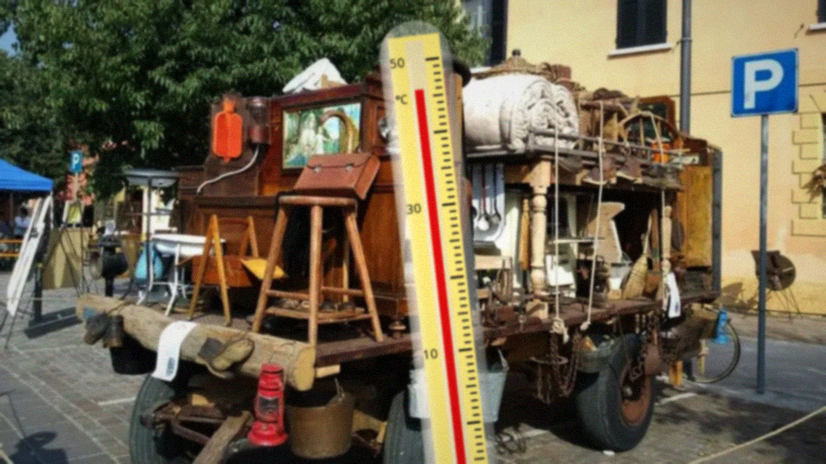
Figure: value=46 unit=°C
